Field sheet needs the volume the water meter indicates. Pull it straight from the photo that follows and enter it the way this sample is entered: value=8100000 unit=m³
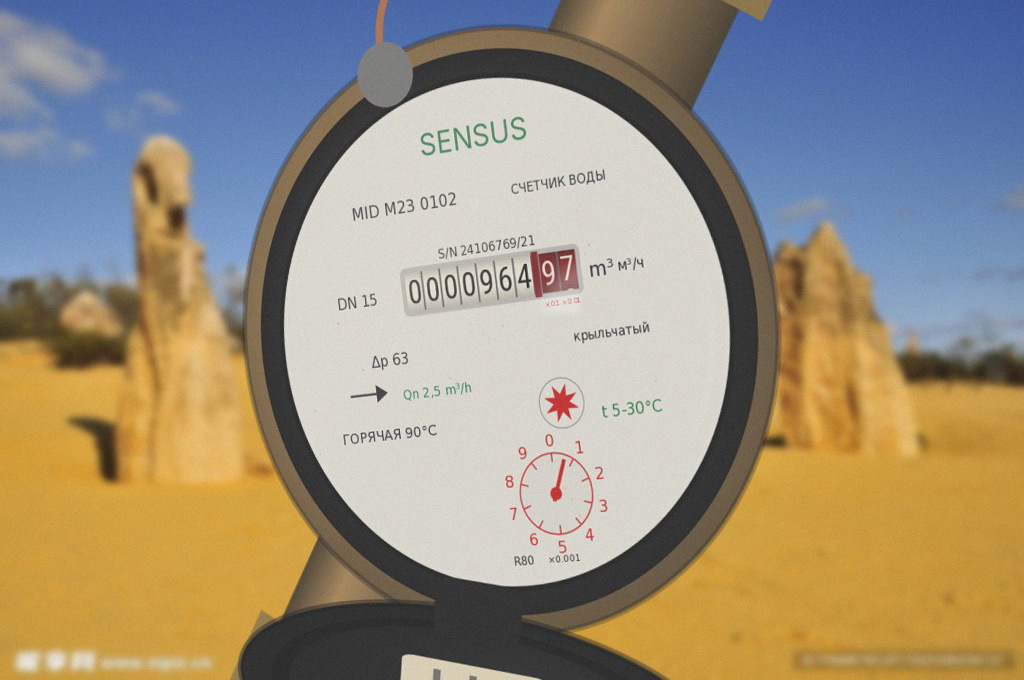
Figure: value=964.970 unit=m³
